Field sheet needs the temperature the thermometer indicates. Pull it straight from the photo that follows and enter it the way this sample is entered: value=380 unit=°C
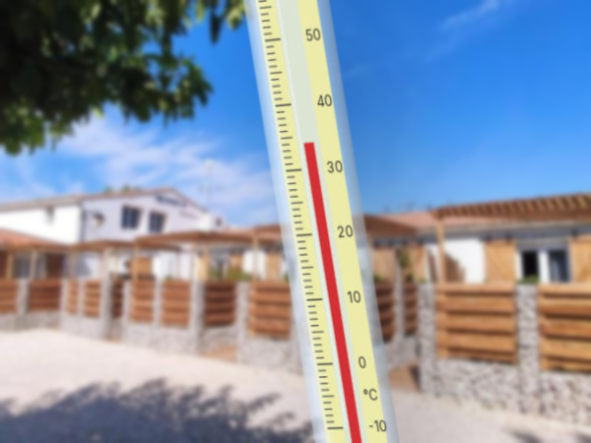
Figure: value=34 unit=°C
